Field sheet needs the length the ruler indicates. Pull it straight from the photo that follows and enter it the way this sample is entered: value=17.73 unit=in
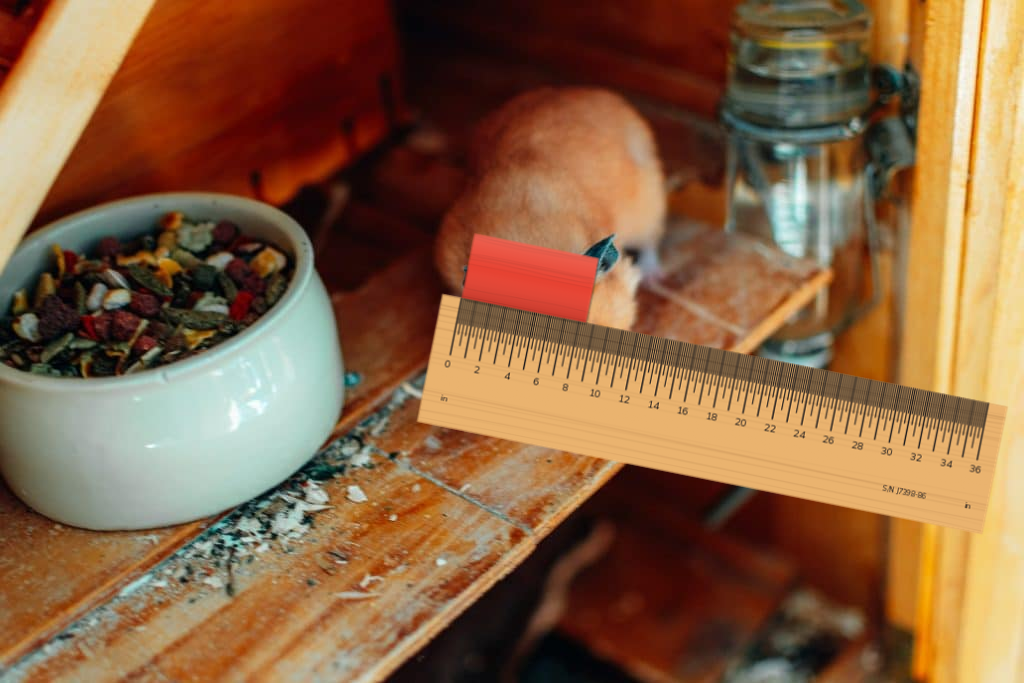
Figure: value=8.5 unit=in
